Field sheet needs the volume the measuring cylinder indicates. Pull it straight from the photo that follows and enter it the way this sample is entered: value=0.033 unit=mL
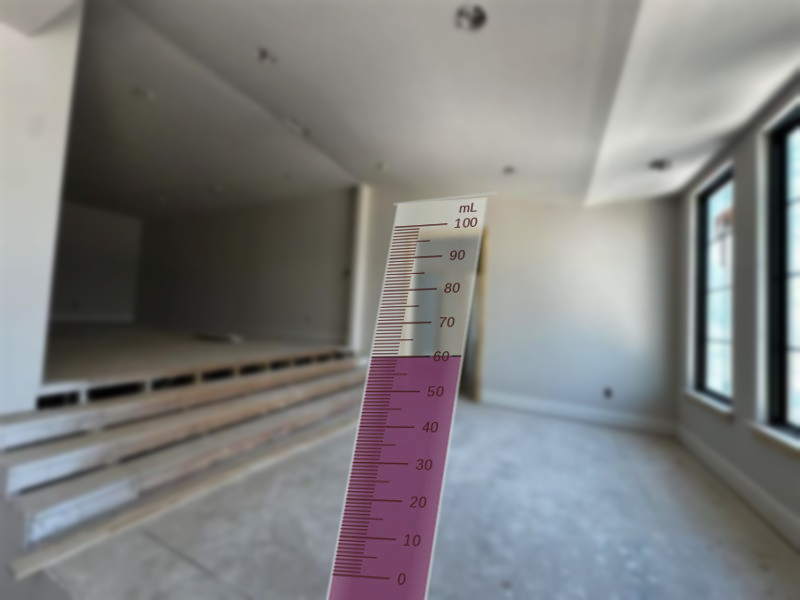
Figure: value=60 unit=mL
